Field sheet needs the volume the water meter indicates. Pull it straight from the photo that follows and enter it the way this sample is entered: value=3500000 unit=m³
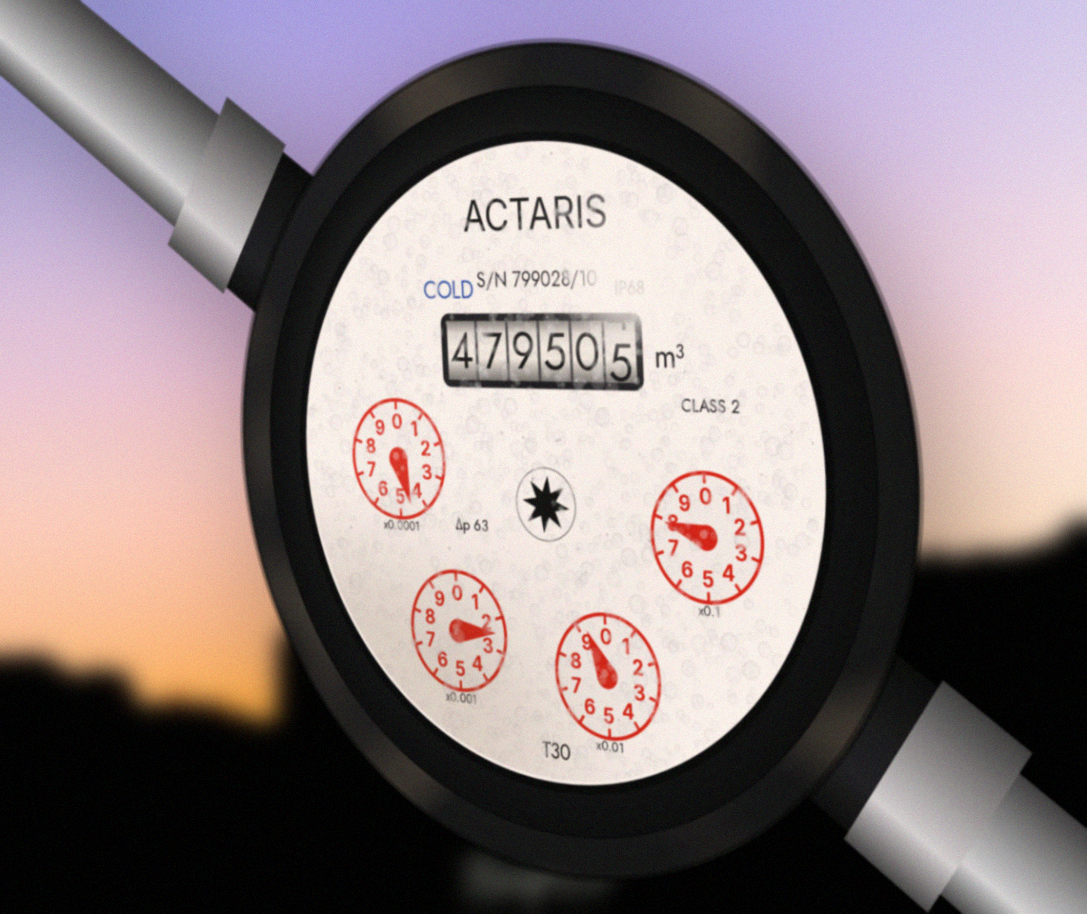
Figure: value=479504.7924 unit=m³
